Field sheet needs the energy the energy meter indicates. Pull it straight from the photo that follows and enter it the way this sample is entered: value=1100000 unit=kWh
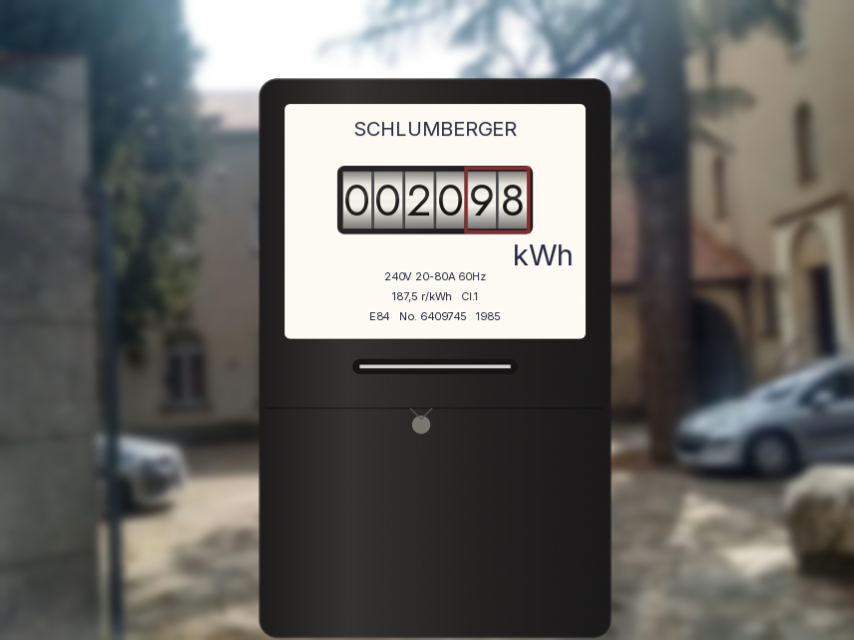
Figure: value=20.98 unit=kWh
